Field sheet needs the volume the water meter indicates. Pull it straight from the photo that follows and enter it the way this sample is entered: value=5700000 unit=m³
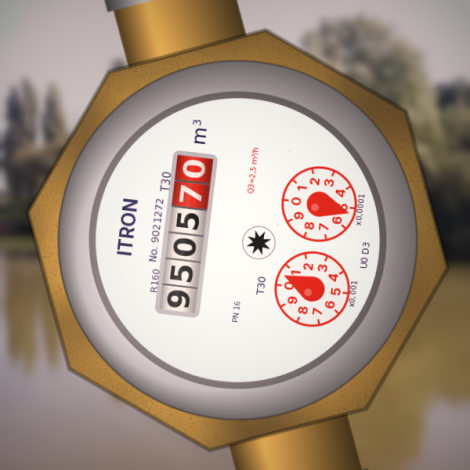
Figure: value=9505.7005 unit=m³
